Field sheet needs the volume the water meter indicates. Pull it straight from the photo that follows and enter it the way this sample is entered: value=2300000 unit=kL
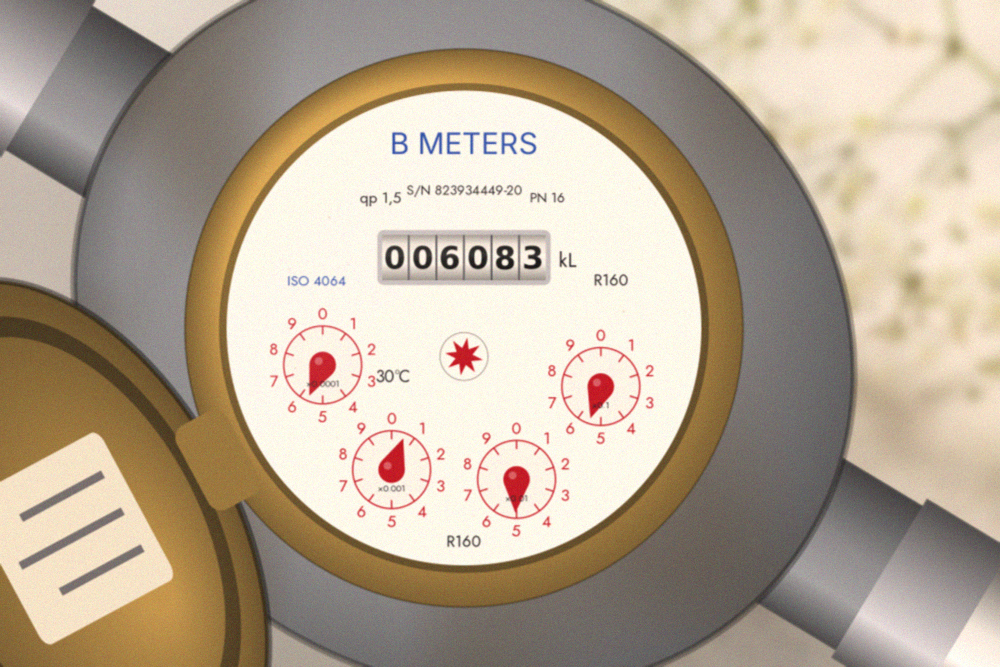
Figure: value=6083.5505 unit=kL
